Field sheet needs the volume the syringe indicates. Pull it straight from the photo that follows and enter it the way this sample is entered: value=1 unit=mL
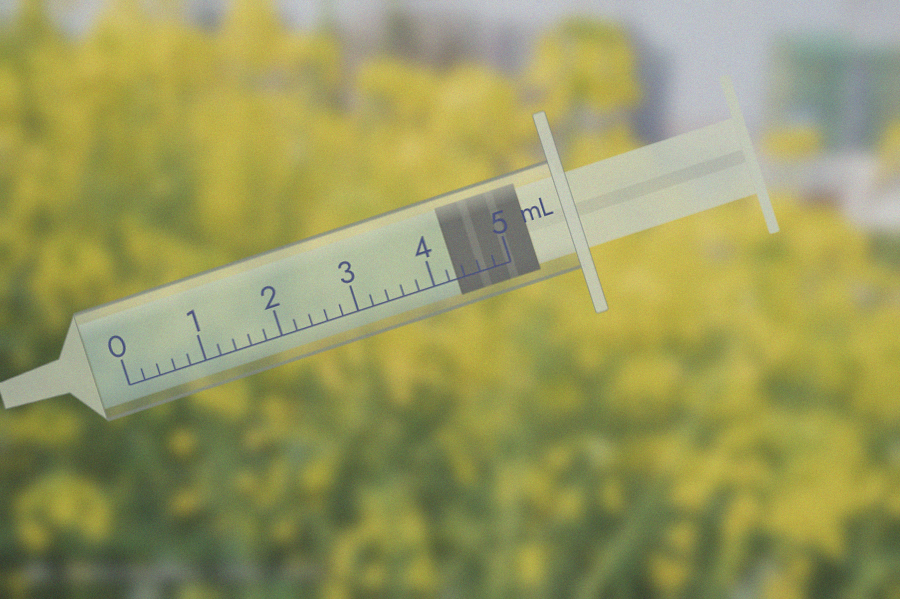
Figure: value=4.3 unit=mL
